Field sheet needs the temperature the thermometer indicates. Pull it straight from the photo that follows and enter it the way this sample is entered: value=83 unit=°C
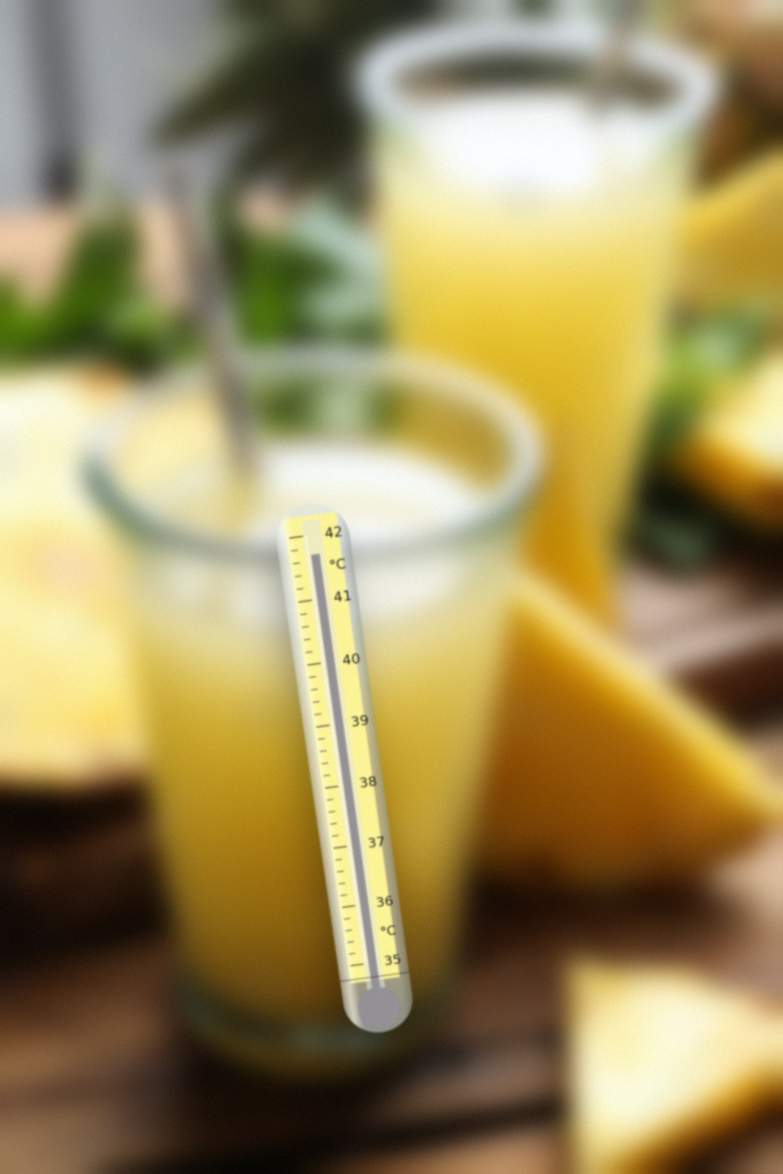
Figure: value=41.7 unit=°C
